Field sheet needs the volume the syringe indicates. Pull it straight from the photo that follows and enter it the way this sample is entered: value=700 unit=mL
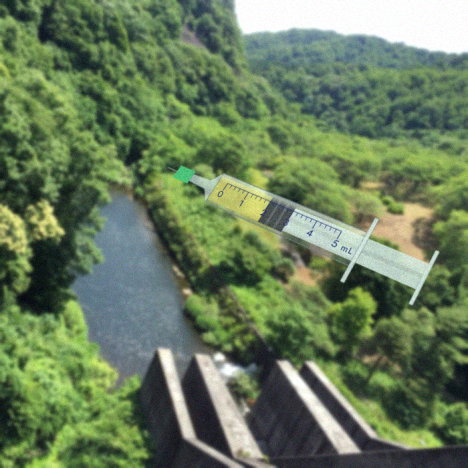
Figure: value=2 unit=mL
